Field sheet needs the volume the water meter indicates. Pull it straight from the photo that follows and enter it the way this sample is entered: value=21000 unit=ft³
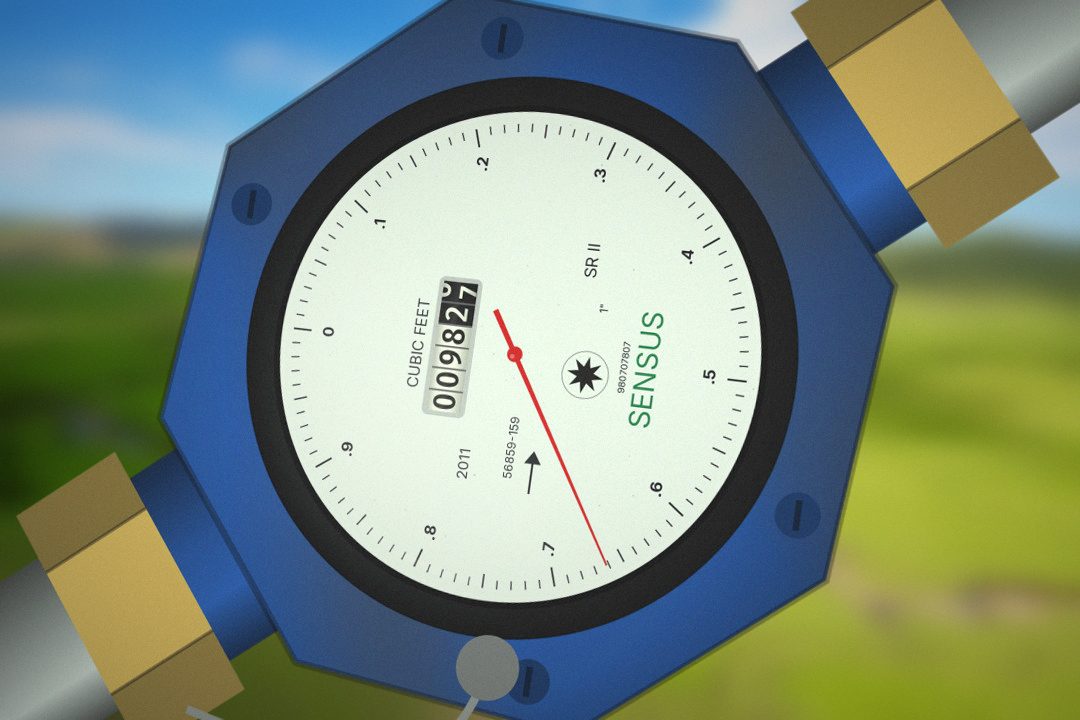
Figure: value=9826.66 unit=ft³
